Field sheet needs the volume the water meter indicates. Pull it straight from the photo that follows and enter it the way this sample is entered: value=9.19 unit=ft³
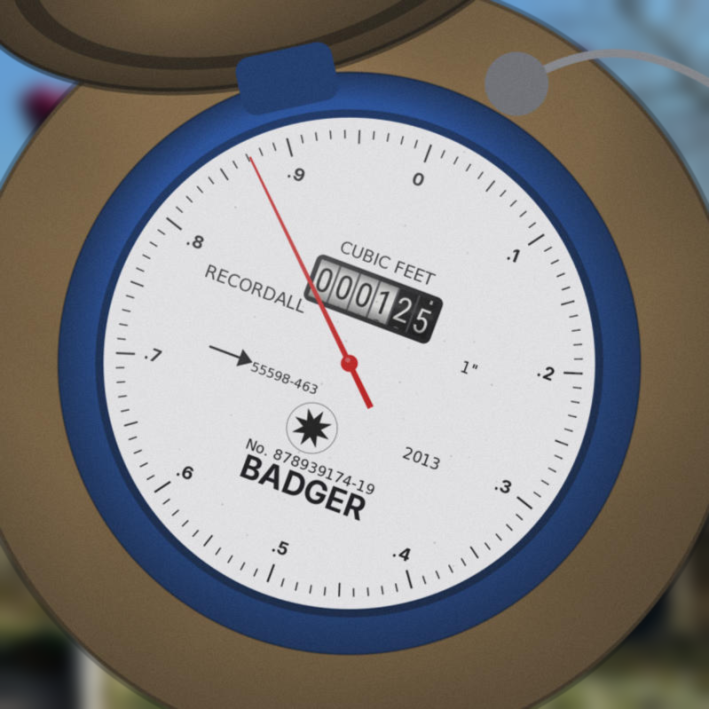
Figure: value=124.87 unit=ft³
